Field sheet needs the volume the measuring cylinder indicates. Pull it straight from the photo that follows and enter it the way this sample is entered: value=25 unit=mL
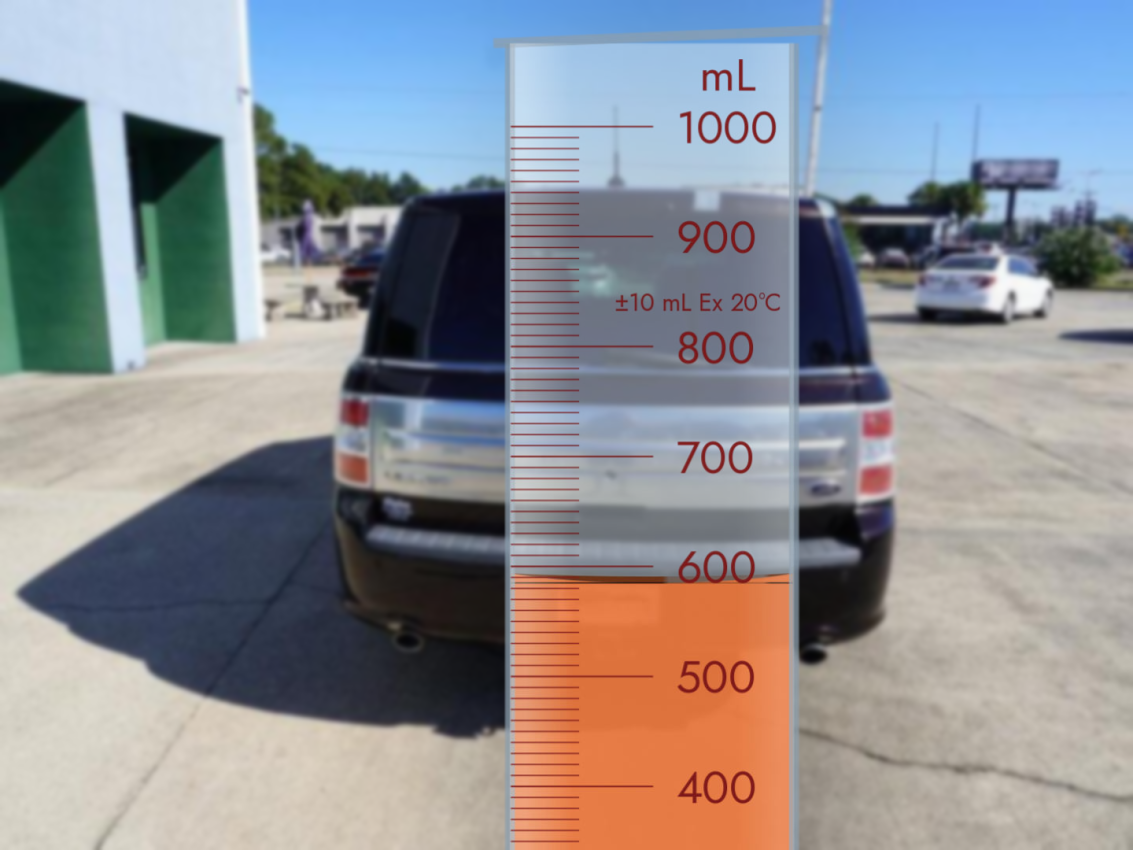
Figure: value=585 unit=mL
